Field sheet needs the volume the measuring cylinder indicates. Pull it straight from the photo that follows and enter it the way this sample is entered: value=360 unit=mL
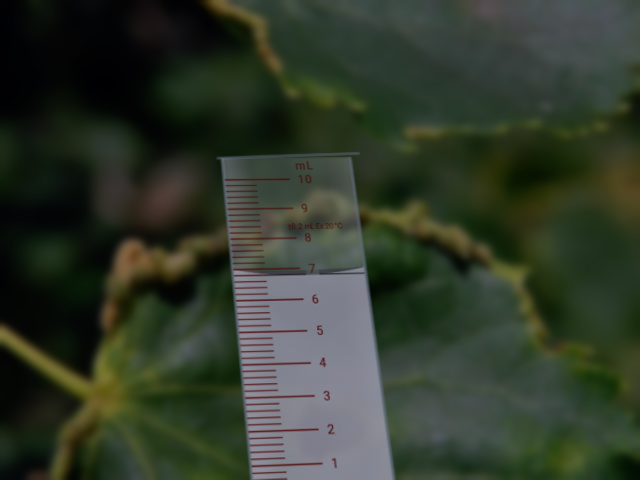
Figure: value=6.8 unit=mL
